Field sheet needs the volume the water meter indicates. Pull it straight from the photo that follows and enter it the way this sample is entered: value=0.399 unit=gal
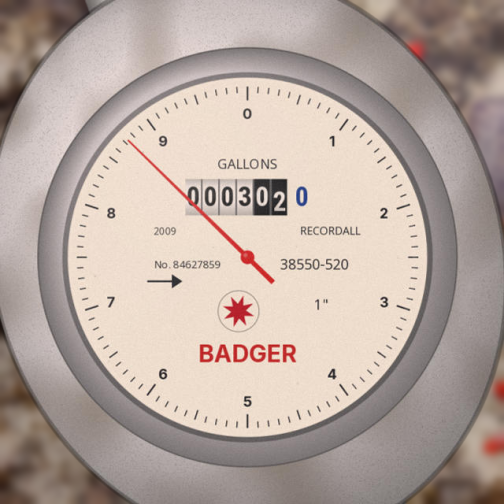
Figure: value=3018.7 unit=gal
